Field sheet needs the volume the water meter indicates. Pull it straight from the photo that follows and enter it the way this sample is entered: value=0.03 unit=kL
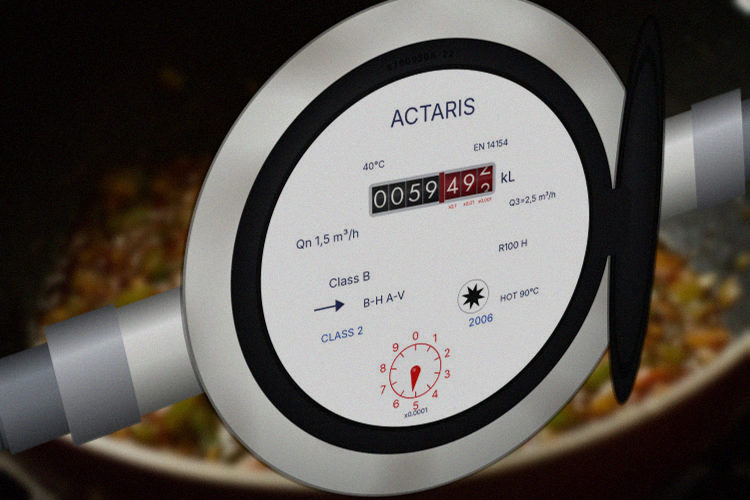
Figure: value=59.4925 unit=kL
